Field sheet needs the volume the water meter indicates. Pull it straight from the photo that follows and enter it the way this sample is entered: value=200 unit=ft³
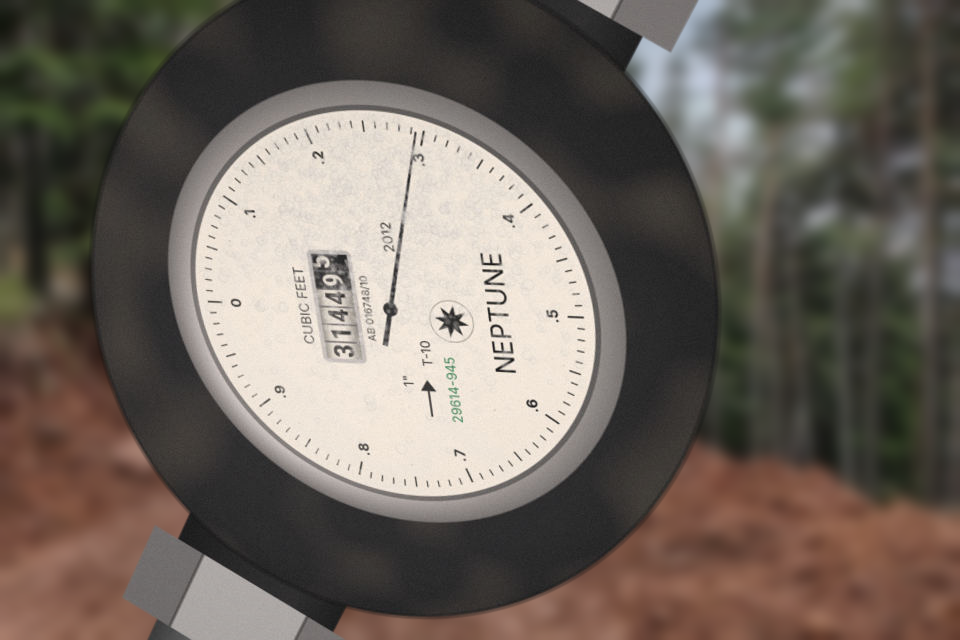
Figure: value=314495.29 unit=ft³
